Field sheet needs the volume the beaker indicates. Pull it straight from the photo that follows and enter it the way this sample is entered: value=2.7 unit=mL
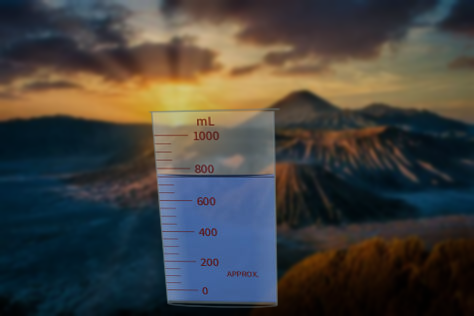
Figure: value=750 unit=mL
